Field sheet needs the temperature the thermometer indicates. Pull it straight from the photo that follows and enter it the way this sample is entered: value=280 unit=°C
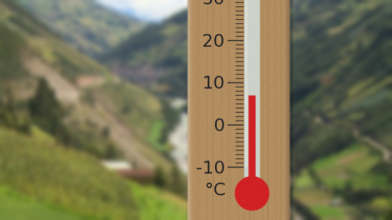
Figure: value=7 unit=°C
